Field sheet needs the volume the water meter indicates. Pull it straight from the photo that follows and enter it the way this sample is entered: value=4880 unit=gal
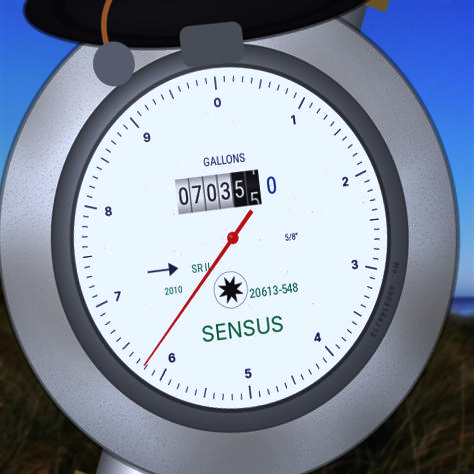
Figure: value=703546.2 unit=gal
